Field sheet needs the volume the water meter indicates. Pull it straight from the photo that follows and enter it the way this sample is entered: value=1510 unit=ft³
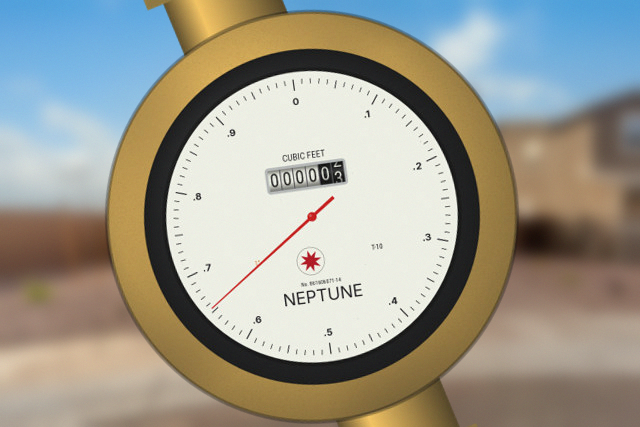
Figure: value=2.65 unit=ft³
